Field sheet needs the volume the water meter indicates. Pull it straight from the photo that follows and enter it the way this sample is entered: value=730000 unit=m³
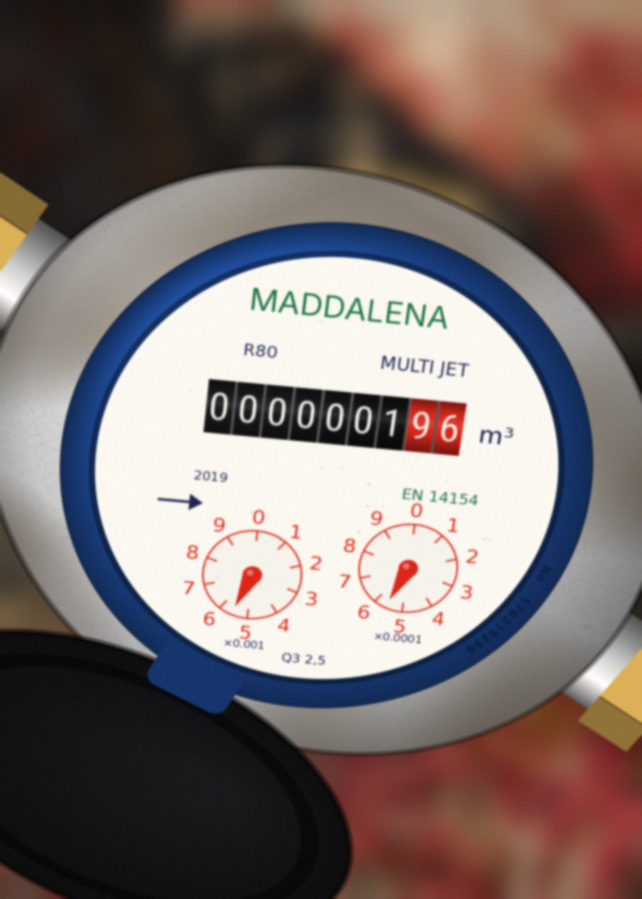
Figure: value=1.9655 unit=m³
